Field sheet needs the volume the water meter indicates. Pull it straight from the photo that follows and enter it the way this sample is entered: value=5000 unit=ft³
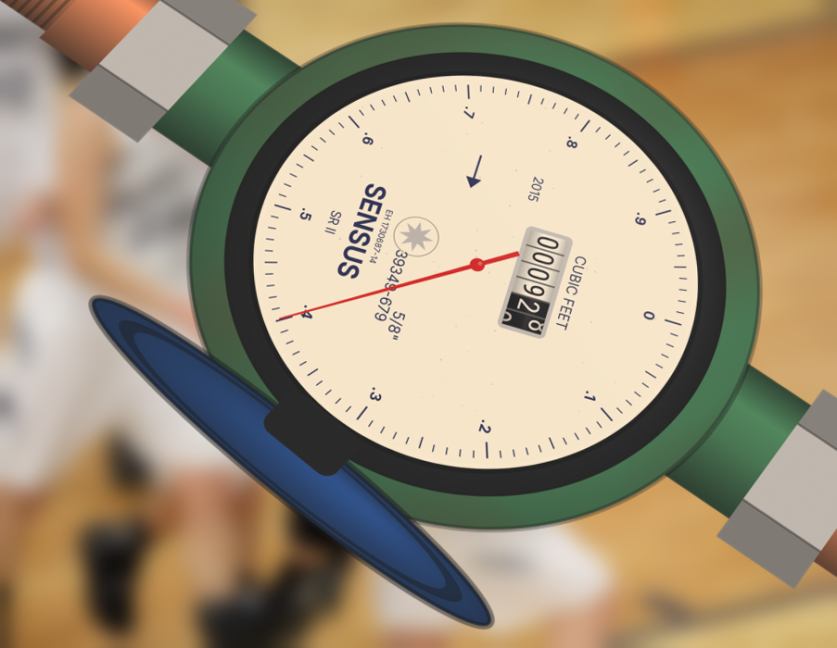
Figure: value=928.40 unit=ft³
